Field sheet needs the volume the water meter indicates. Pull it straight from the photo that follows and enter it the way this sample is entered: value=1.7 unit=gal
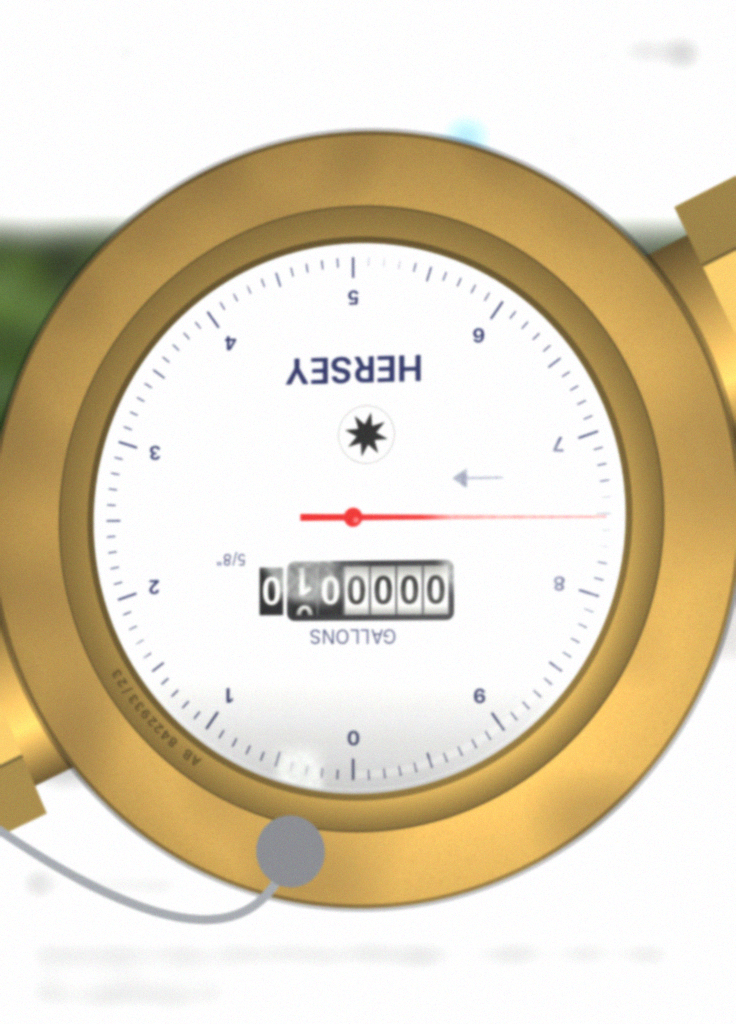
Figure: value=7.5 unit=gal
